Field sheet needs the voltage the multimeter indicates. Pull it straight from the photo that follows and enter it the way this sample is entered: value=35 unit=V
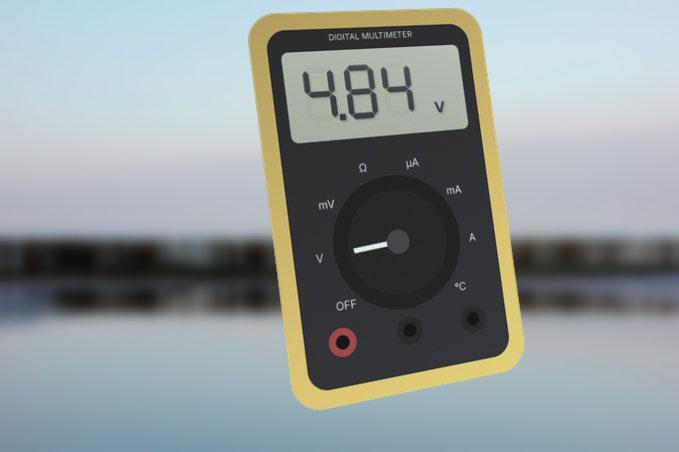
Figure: value=4.84 unit=V
